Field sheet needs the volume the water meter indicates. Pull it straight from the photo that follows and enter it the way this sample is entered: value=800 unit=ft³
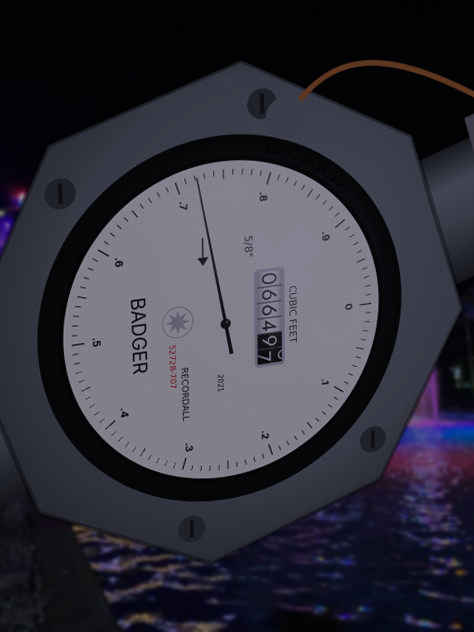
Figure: value=66496.72 unit=ft³
